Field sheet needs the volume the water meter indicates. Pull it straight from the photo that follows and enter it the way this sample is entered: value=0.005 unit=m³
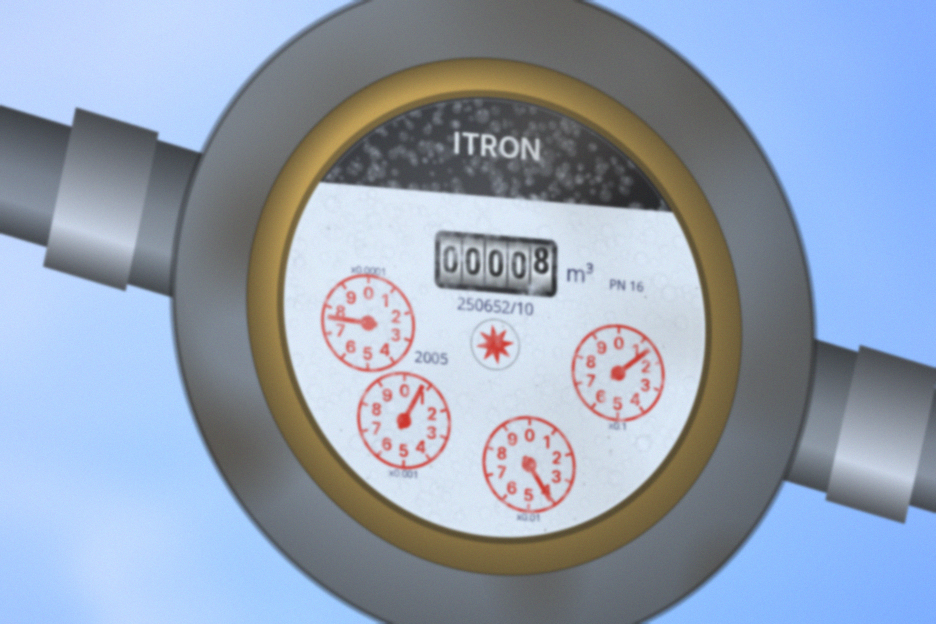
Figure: value=8.1407 unit=m³
